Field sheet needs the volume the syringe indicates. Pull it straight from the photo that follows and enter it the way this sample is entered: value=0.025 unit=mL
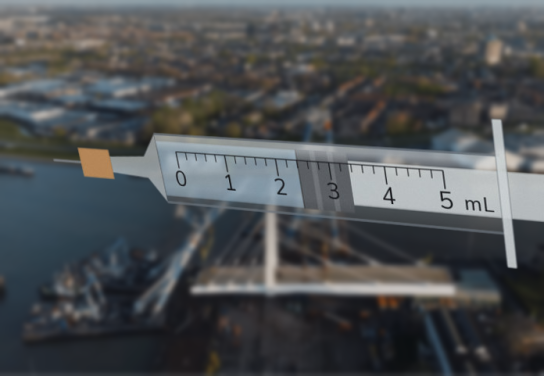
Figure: value=2.4 unit=mL
